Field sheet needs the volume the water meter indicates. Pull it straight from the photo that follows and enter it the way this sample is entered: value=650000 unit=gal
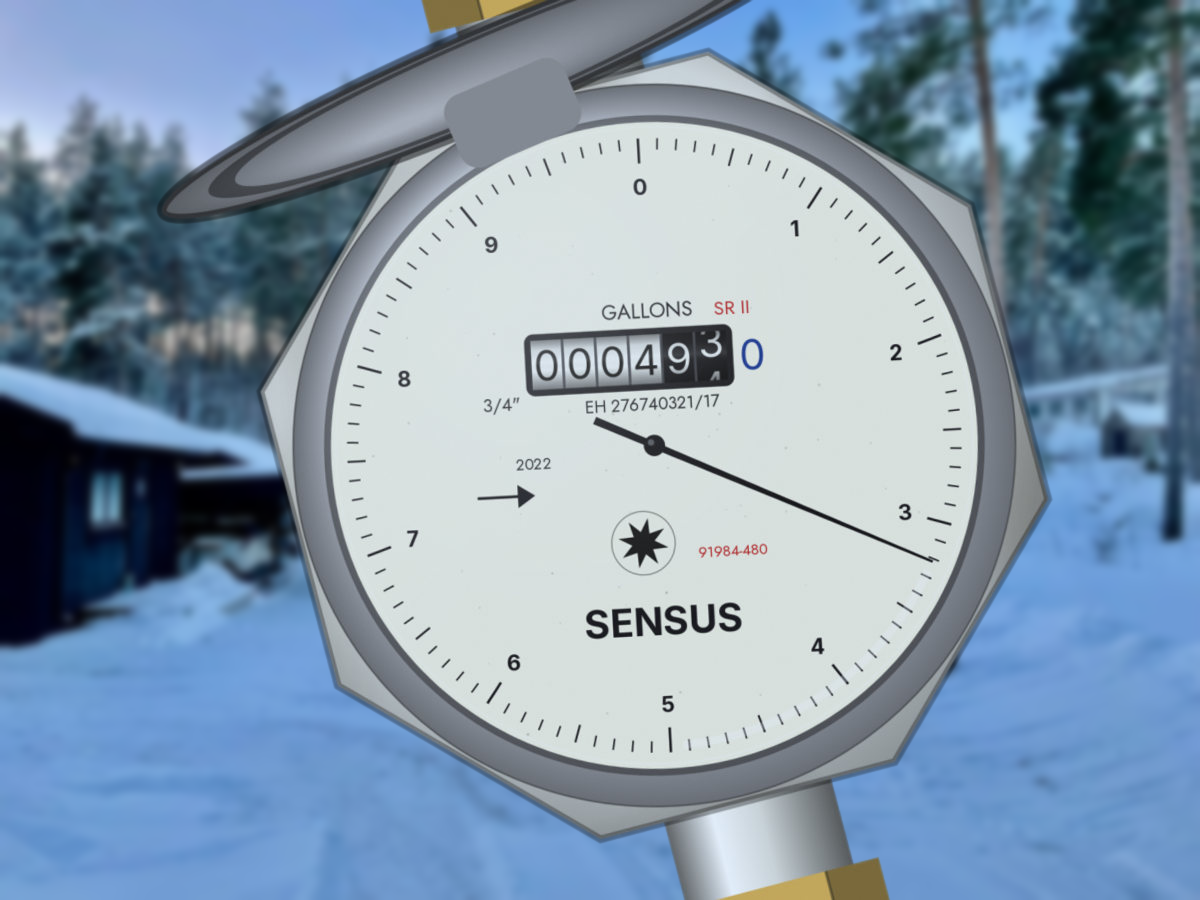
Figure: value=4933.2 unit=gal
